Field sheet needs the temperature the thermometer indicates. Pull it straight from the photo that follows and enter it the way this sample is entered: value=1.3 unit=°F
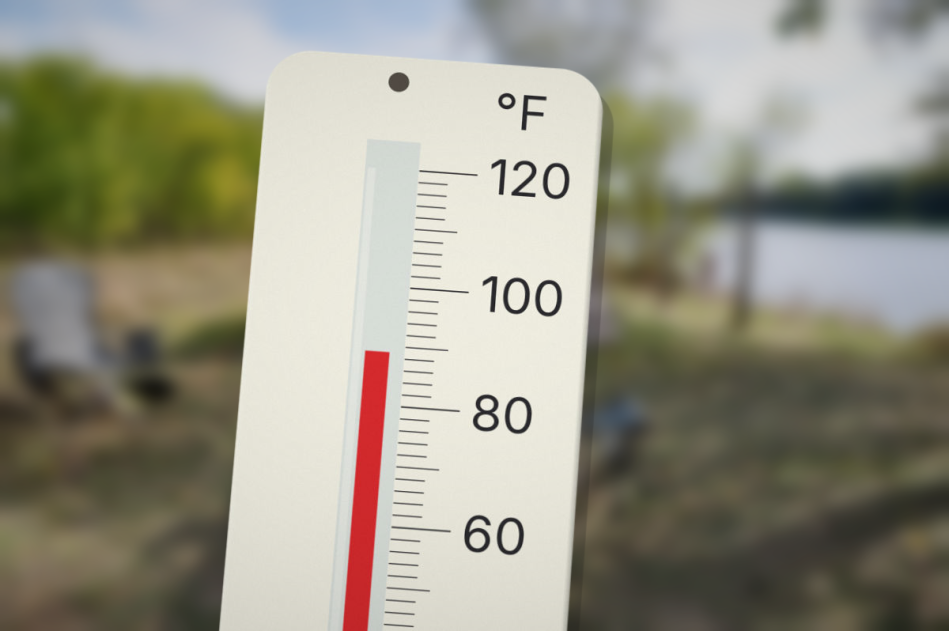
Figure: value=89 unit=°F
